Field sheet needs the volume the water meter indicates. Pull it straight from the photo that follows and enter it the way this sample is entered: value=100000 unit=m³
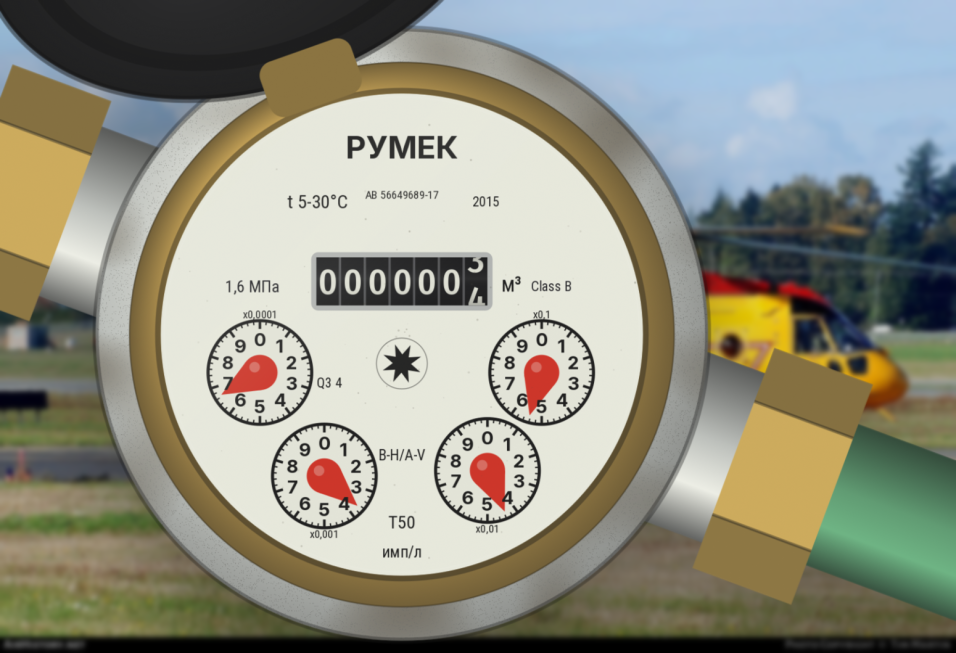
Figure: value=3.5436 unit=m³
